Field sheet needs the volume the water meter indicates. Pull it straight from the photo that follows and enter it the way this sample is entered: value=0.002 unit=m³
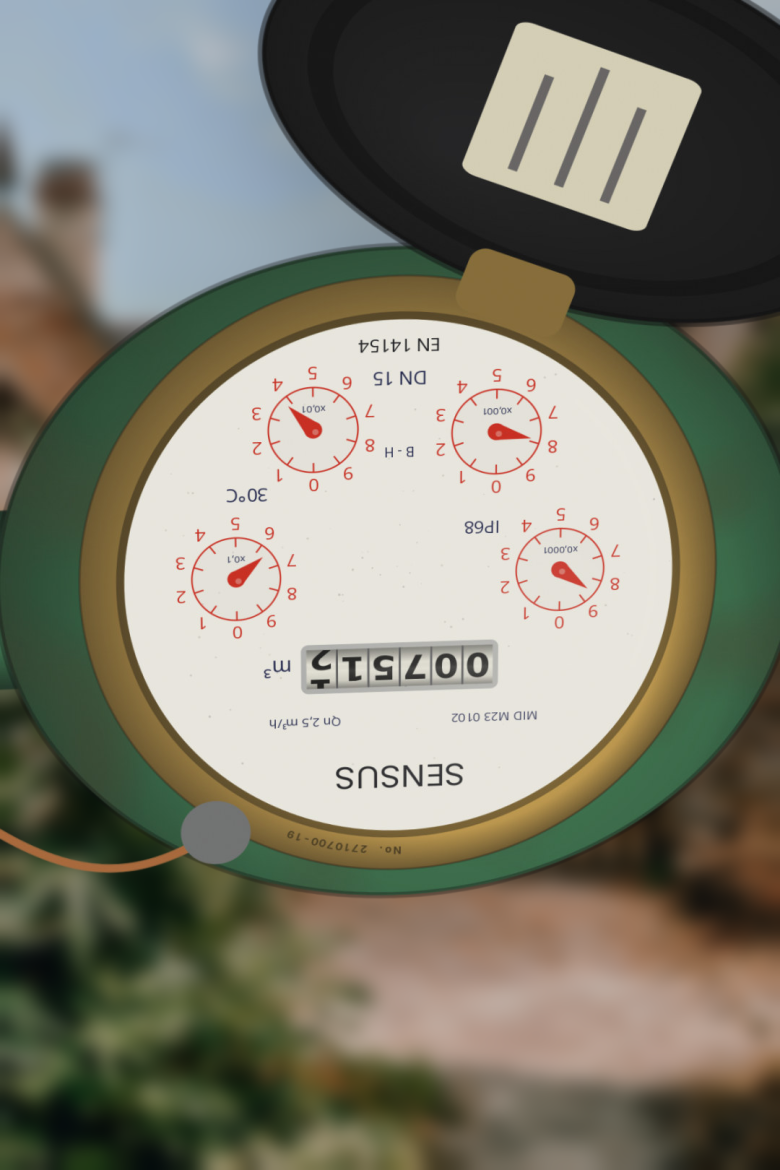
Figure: value=7511.6378 unit=m³
